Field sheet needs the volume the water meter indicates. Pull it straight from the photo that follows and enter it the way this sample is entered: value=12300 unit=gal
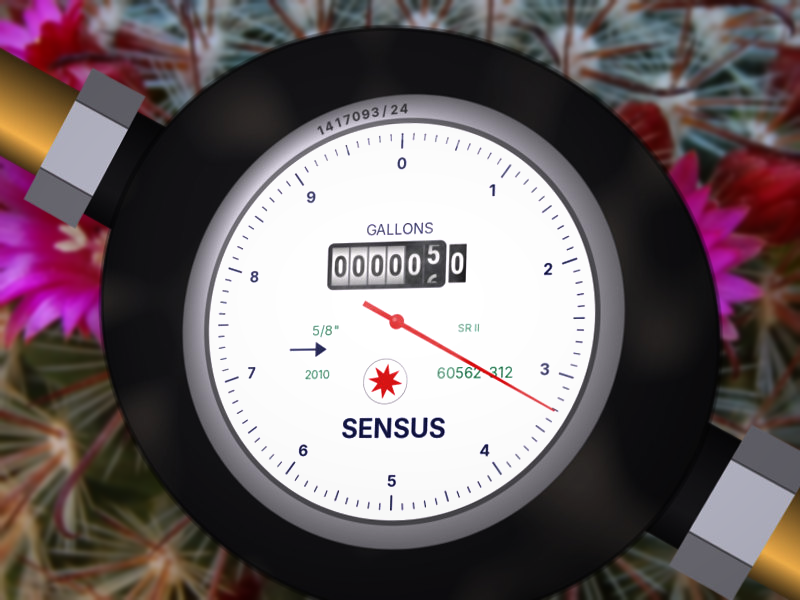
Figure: value=53.3 unit=gal
